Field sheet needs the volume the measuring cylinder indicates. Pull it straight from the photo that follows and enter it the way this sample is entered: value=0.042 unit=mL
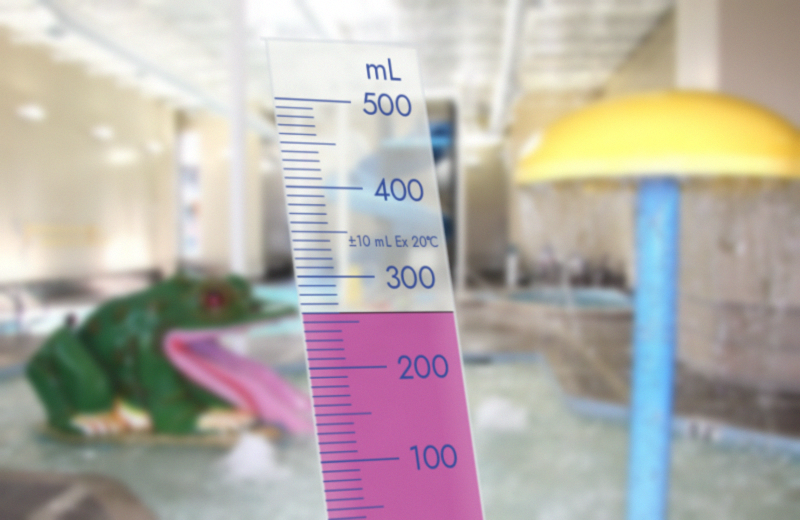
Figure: value=260 unit=mL
